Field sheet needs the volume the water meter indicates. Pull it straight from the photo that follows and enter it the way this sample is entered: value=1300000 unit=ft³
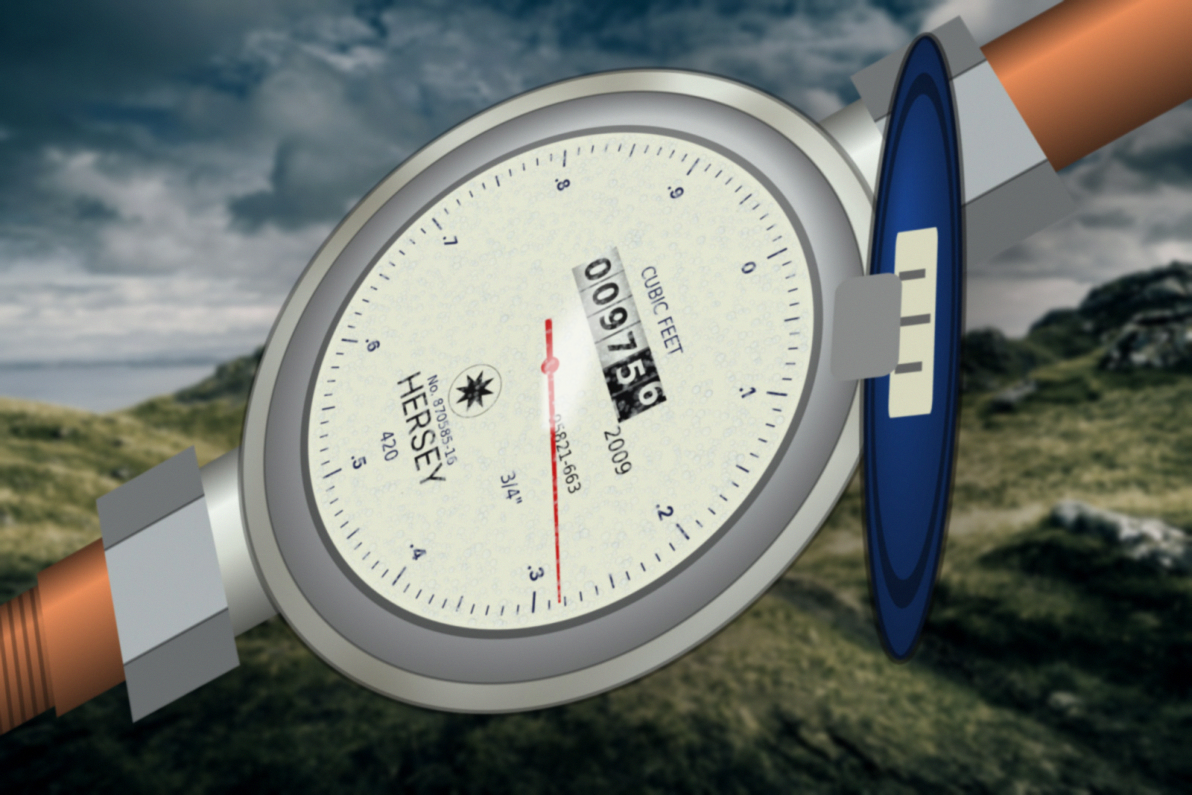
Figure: value=9756.28 unit=ft³
